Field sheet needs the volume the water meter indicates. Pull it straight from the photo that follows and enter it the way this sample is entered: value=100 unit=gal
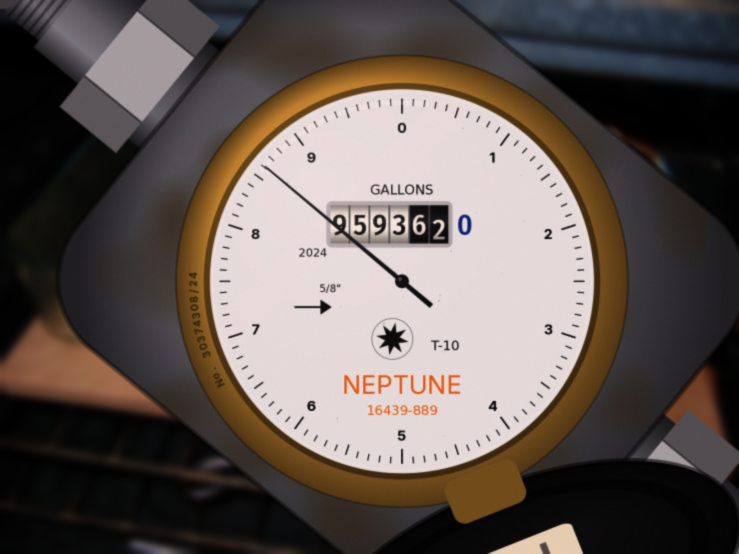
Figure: value=9593618.6 unit=gal
